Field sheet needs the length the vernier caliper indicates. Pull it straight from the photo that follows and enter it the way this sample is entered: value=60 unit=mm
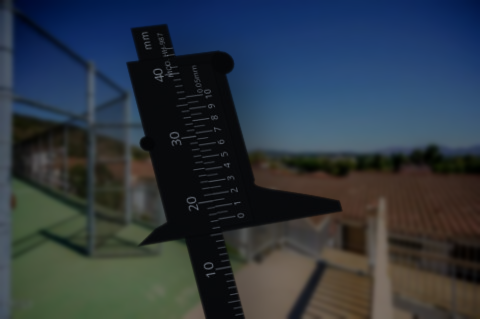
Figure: value=17.2 unit=mm
